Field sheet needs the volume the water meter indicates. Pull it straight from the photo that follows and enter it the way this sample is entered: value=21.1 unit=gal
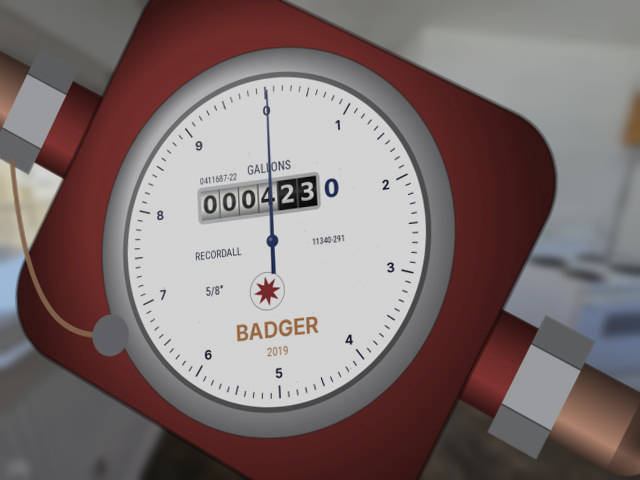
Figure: value=4230.0 unit=gal
